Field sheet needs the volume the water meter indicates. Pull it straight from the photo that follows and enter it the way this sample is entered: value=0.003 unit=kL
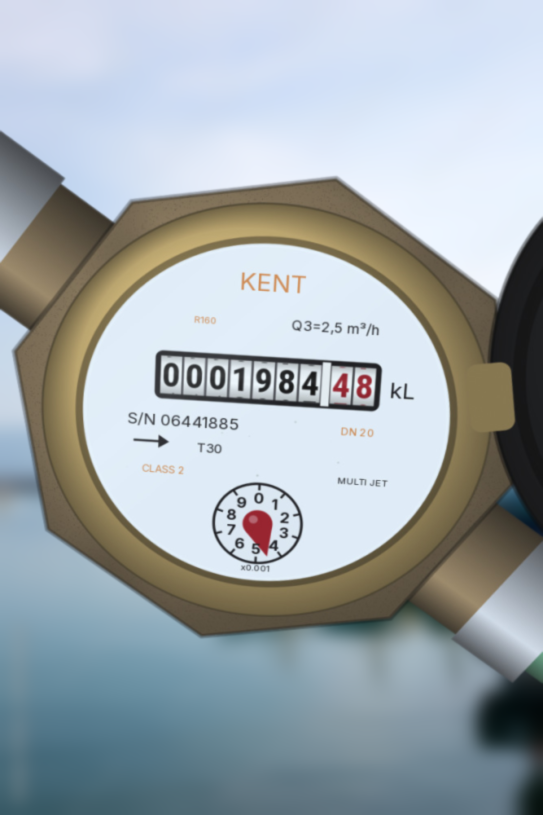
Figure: value=1984.484 unit=kL
